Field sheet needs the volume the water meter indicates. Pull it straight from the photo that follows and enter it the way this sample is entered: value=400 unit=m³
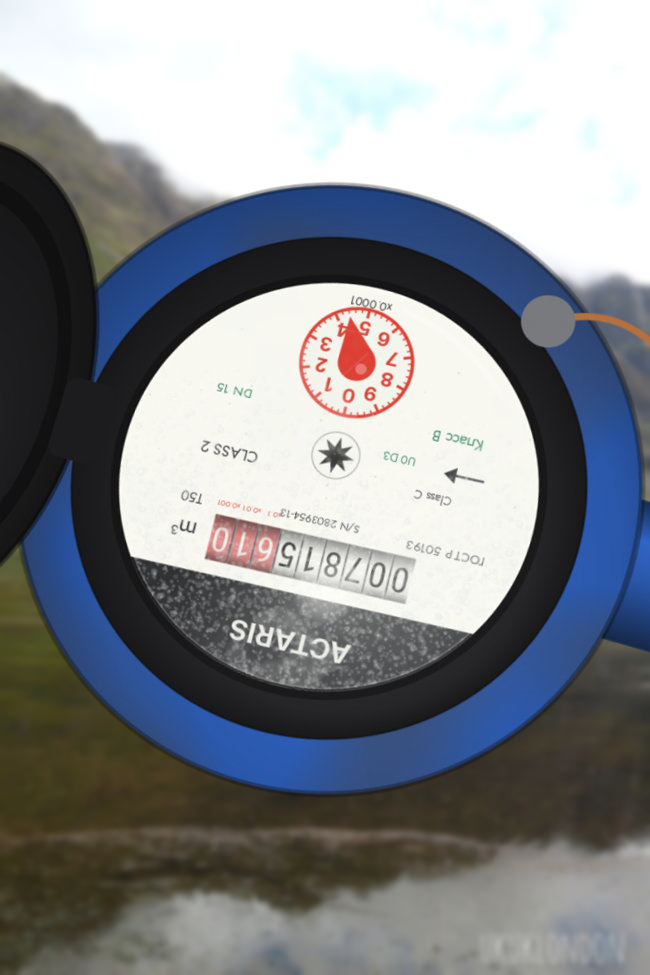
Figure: value=7815.6104 unit=m³
